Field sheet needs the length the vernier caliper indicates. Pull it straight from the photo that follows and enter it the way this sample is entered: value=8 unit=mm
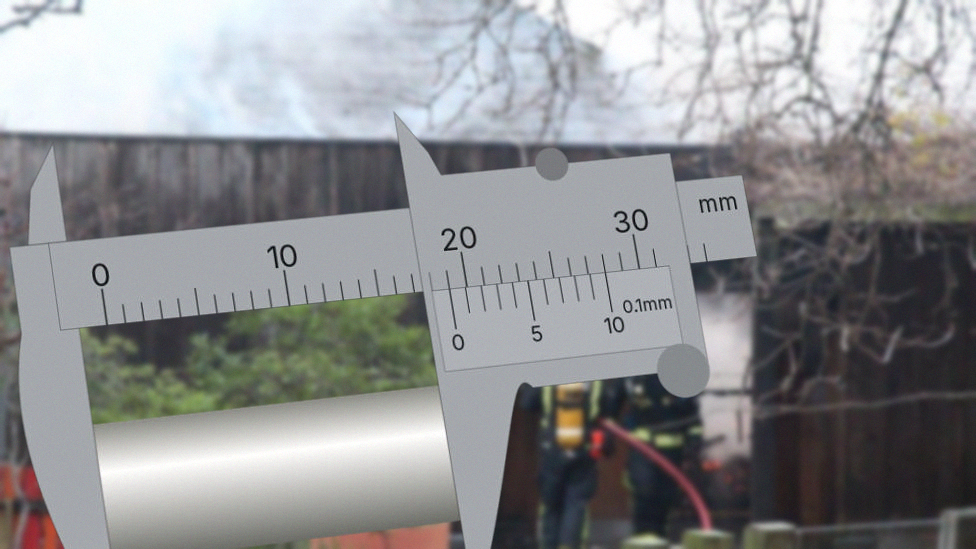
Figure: value=19.0 unit=mm
